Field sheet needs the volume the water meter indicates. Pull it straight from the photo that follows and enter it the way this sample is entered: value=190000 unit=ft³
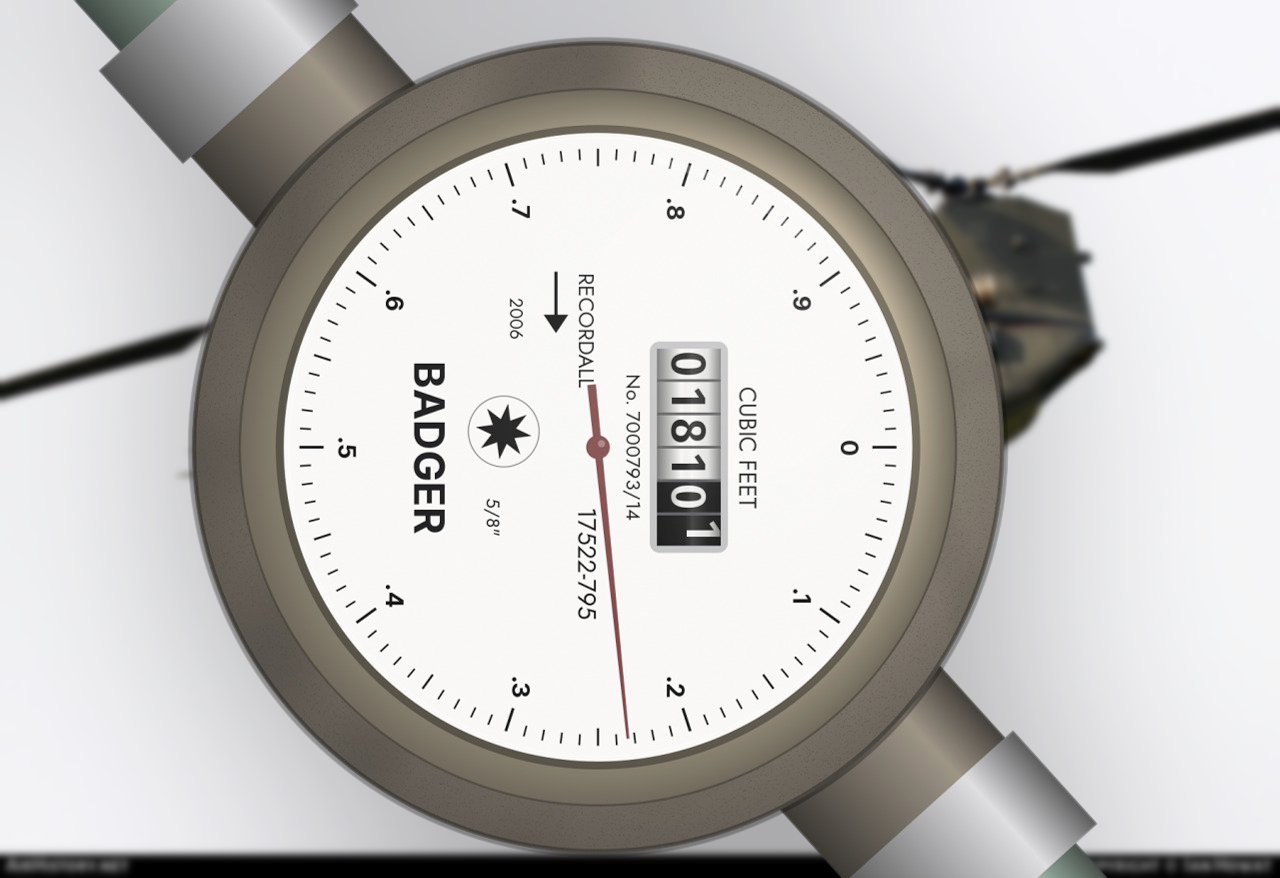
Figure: value=18101.23 unit=ft³
